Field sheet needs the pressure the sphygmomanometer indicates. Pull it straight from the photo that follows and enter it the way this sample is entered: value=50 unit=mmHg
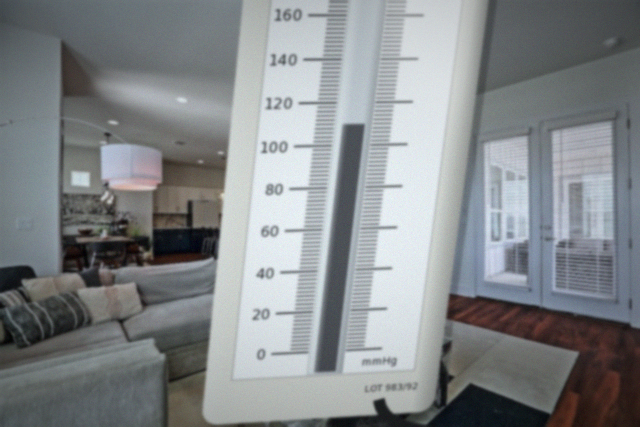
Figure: value=110 unit=mmHg
